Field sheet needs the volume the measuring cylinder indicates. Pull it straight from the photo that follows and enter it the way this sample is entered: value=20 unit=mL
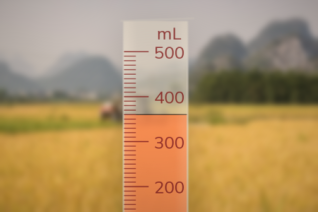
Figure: value=360 unit=mL
